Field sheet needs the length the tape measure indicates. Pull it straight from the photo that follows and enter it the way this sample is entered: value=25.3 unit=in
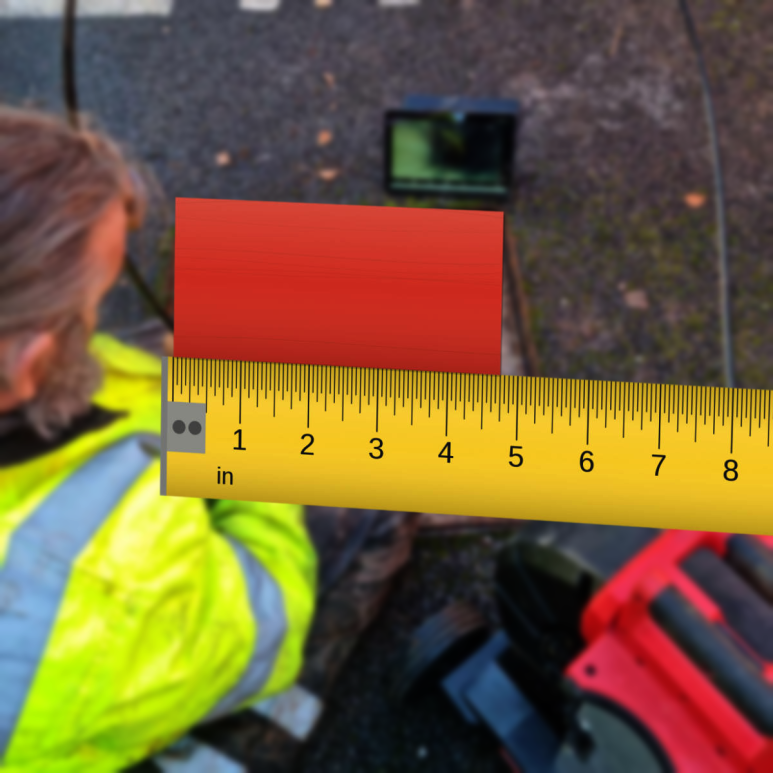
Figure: value=4.75 unit=in
